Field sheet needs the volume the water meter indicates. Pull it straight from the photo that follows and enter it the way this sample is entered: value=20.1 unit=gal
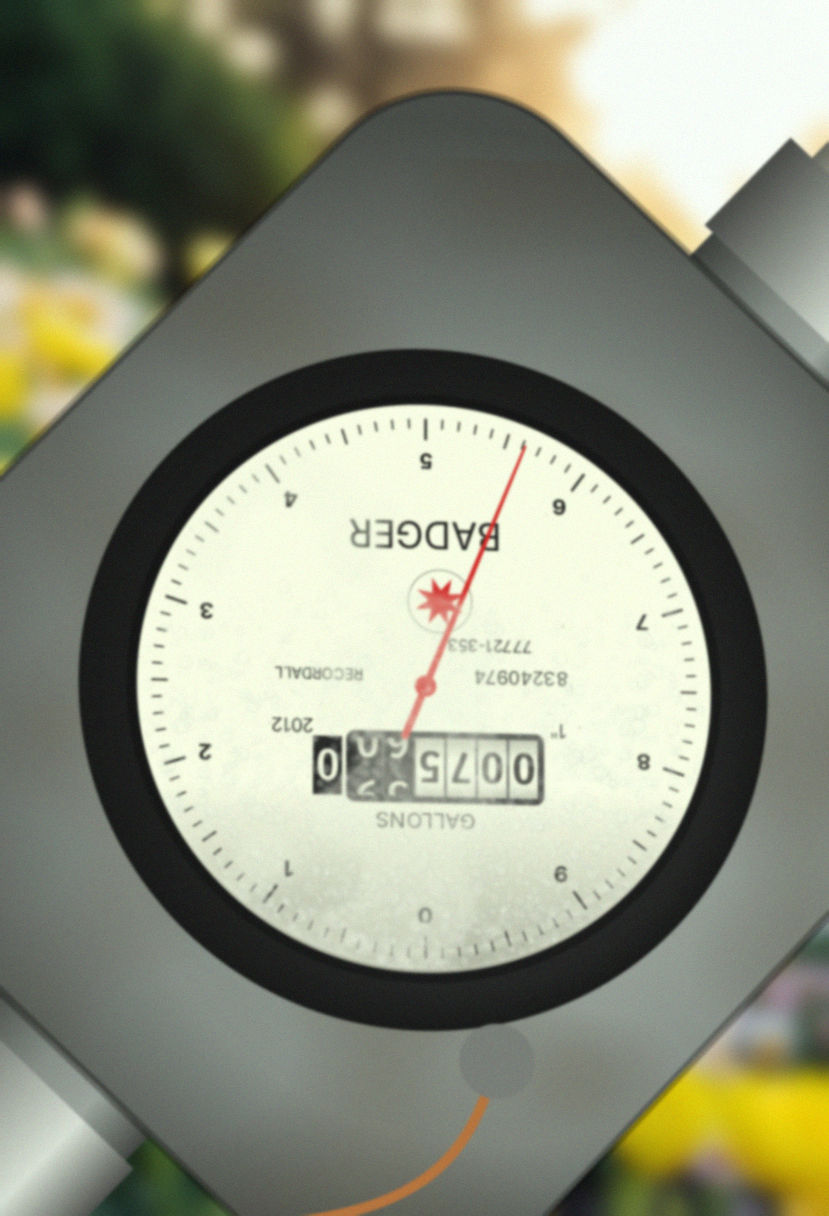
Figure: value=75595.6 unit=gal
